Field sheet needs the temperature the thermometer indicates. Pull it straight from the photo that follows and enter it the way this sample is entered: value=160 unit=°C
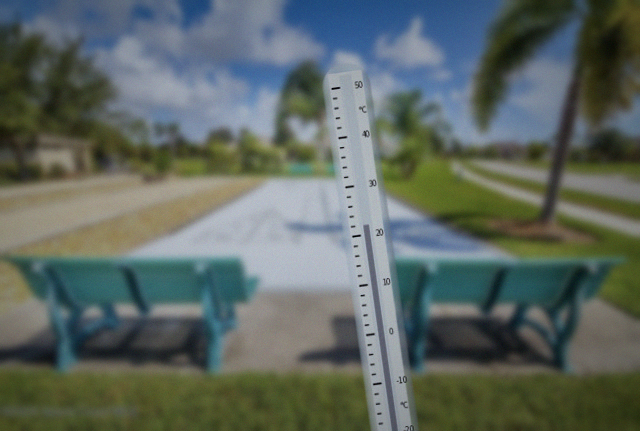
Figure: value=22 unit=°C
